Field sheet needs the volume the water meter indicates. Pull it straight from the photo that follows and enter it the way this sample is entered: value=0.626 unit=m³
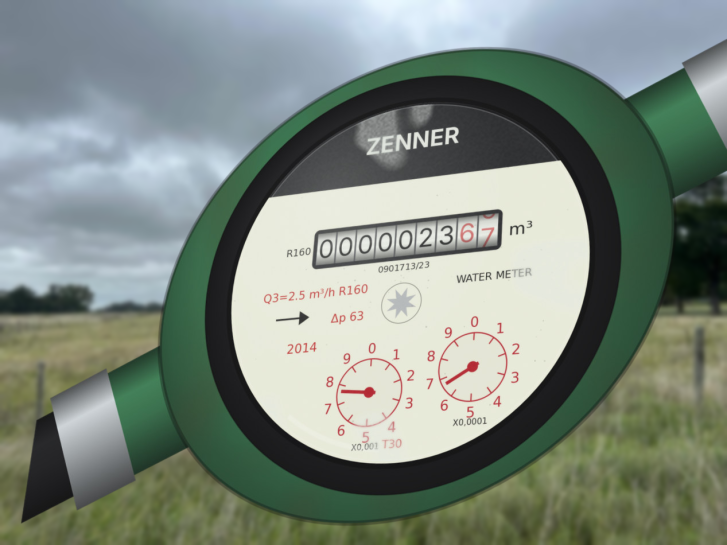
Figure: value=23.6676 unit=m³
